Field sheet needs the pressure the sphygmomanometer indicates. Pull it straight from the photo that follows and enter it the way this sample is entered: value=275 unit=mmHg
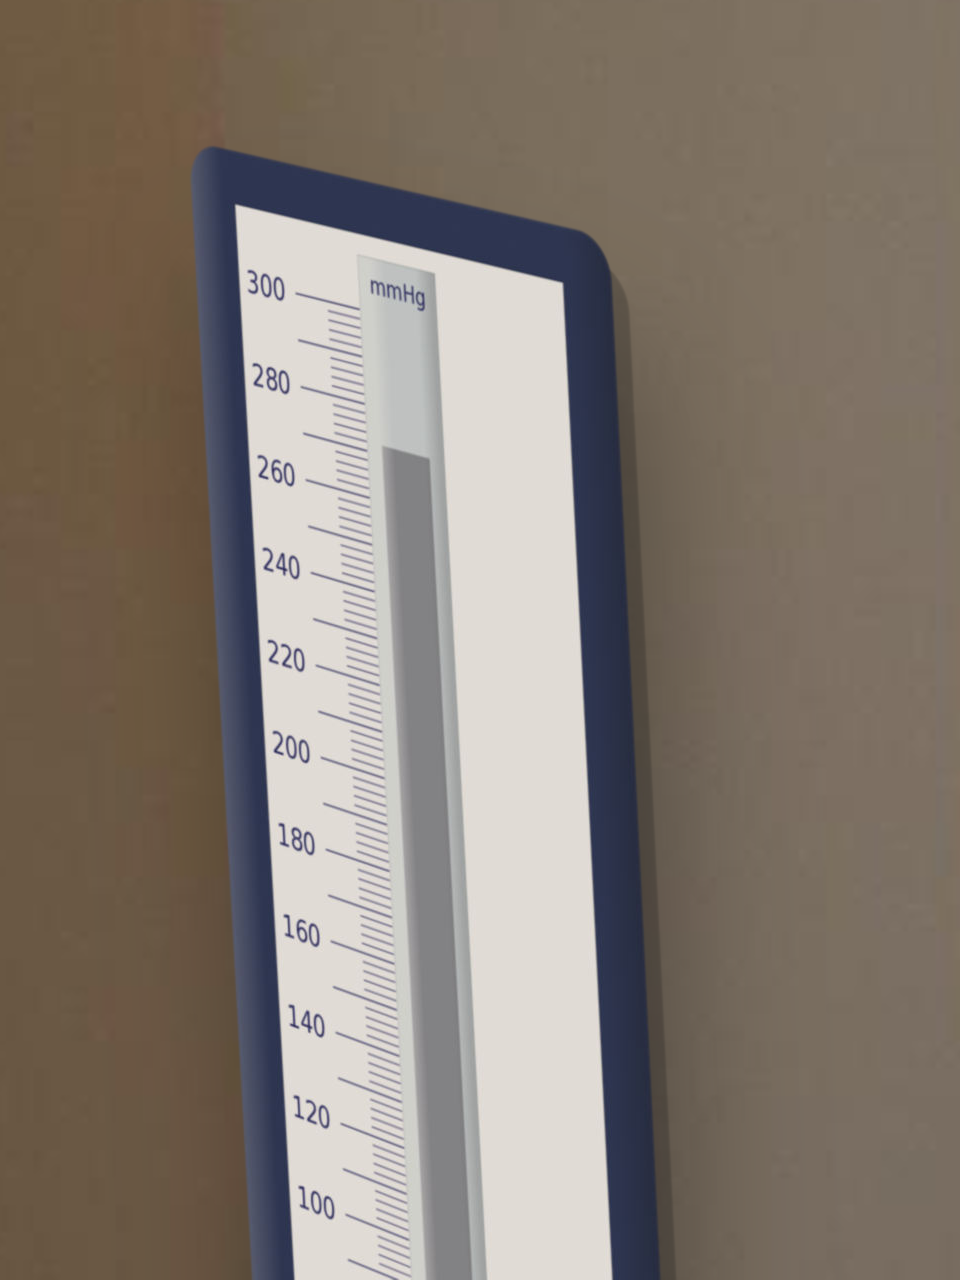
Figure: value=272 unit=mmHg
